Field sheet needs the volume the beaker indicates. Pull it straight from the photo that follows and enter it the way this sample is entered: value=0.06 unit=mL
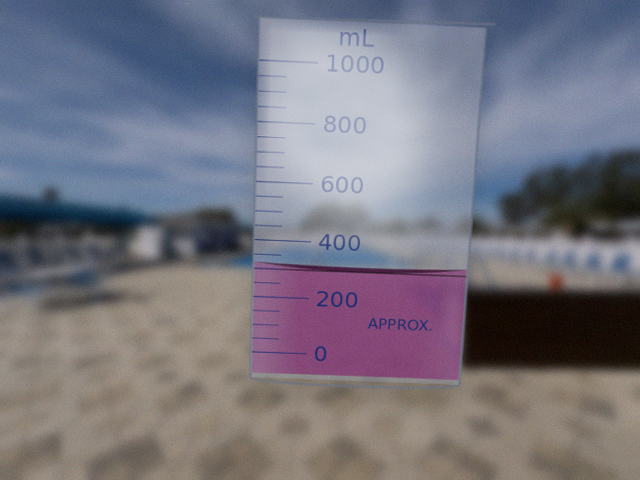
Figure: value=300 unit=mL
